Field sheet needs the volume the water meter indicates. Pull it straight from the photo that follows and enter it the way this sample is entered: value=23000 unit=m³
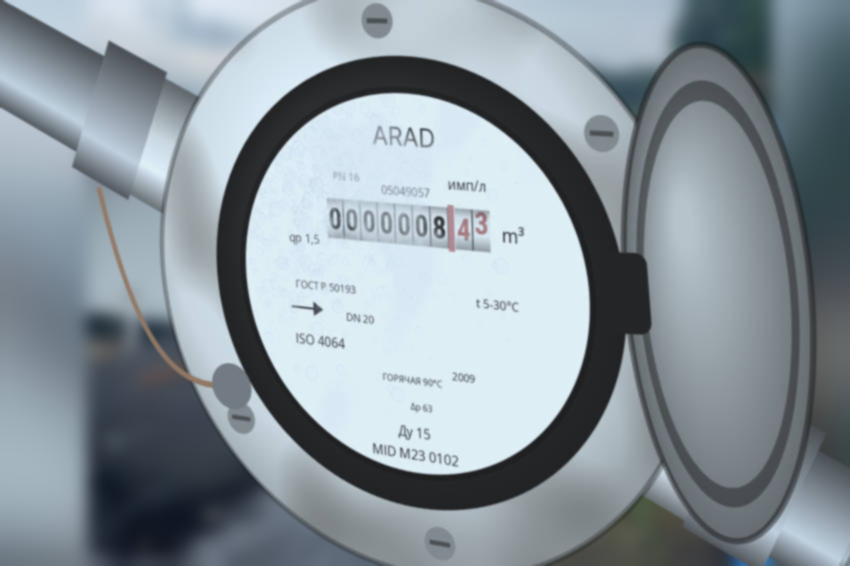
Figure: value=8.43 unit=m³
